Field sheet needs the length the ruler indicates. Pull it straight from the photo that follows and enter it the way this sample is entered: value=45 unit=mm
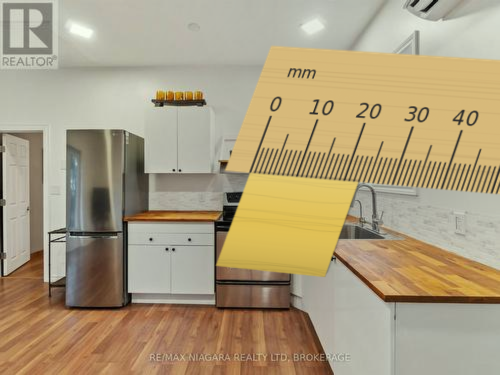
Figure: value=23 unit=mm
